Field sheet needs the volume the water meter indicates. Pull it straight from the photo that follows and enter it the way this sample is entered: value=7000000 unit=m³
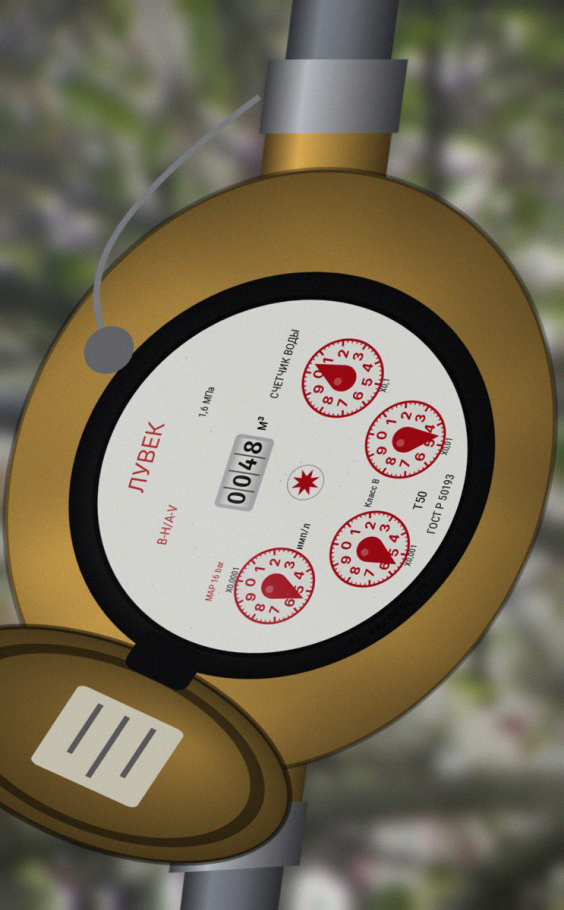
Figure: value=48.0455 unit=m³
